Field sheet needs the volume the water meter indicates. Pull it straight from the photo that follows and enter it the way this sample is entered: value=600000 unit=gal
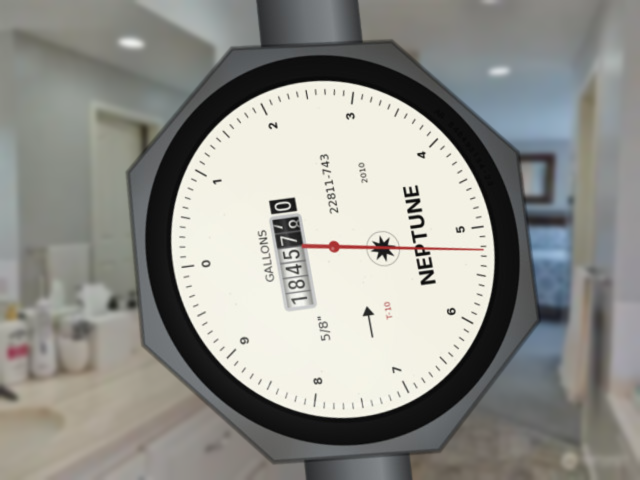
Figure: value=1845775.2 unit=gal
